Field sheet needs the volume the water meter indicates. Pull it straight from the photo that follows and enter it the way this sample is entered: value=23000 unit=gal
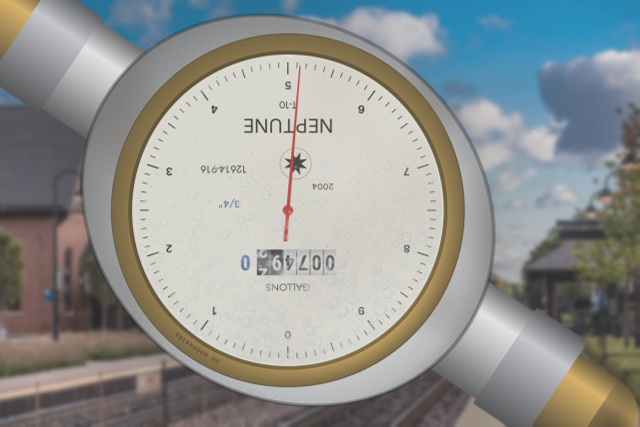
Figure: value=74925.1 unit=gal
